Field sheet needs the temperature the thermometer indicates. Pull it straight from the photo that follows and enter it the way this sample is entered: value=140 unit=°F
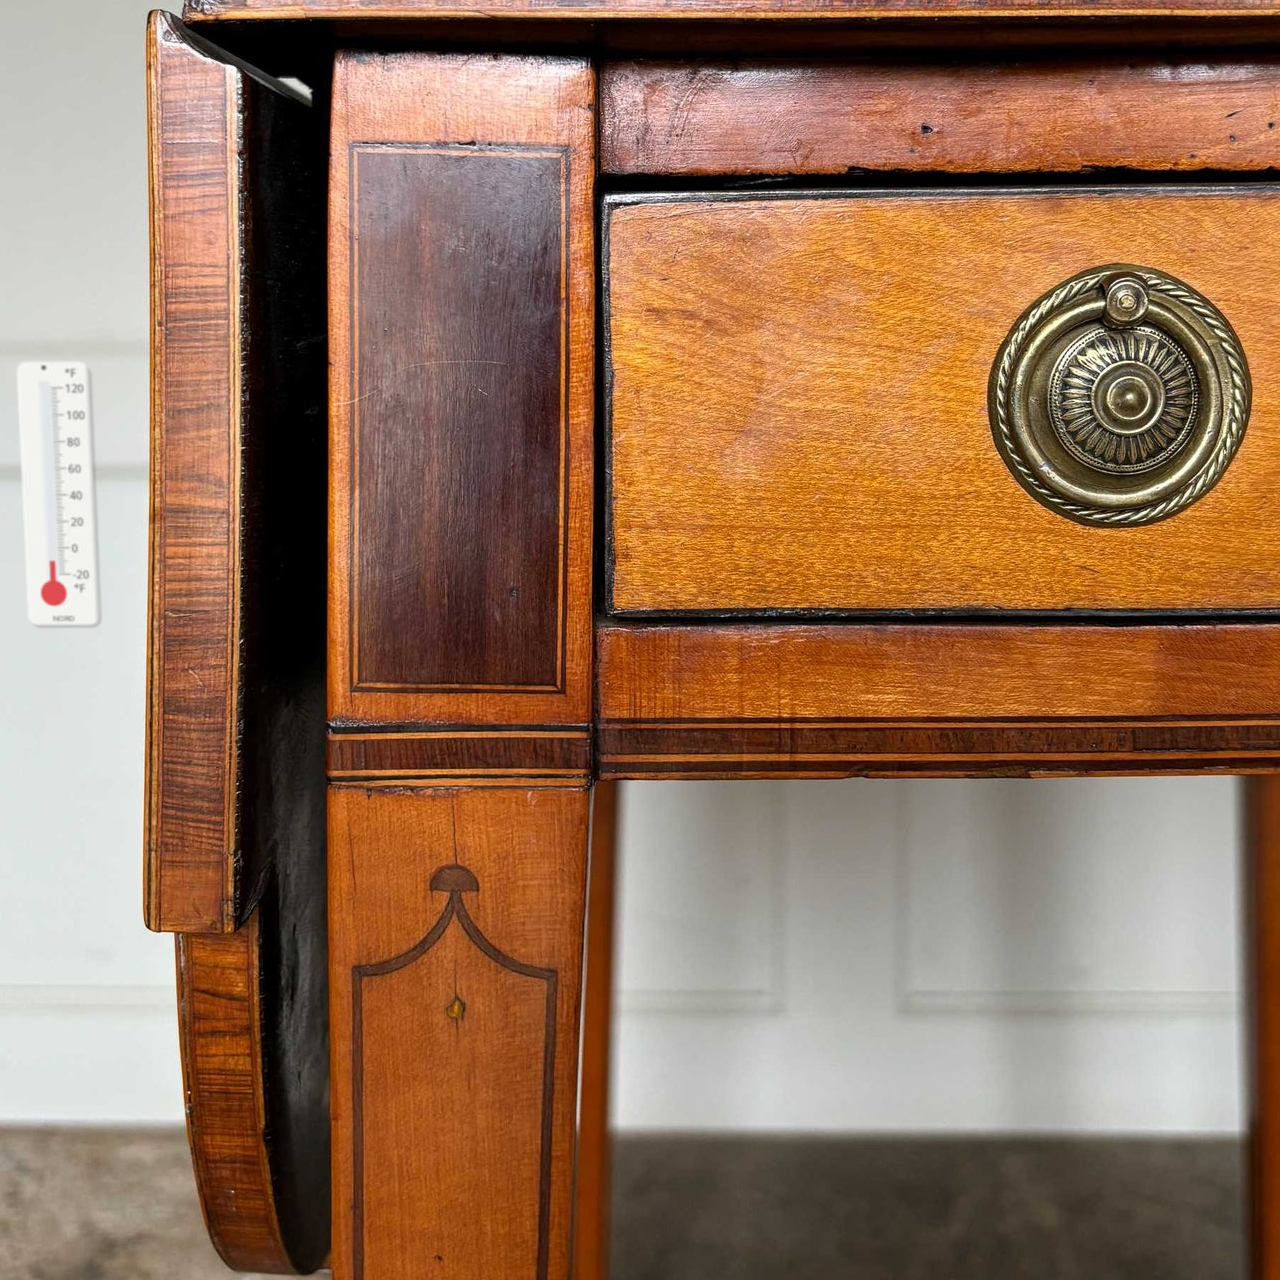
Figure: value=-10 unit=°F
